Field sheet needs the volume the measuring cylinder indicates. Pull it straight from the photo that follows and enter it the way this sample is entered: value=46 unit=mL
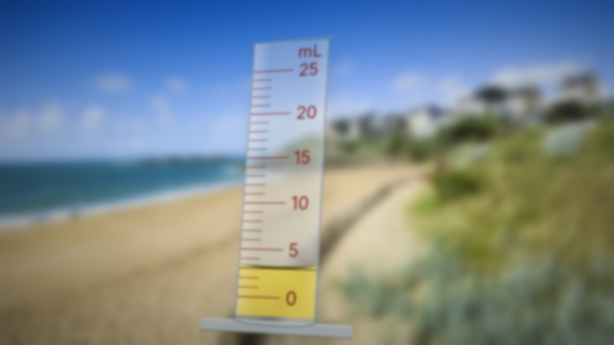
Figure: value=3 unit=mL
